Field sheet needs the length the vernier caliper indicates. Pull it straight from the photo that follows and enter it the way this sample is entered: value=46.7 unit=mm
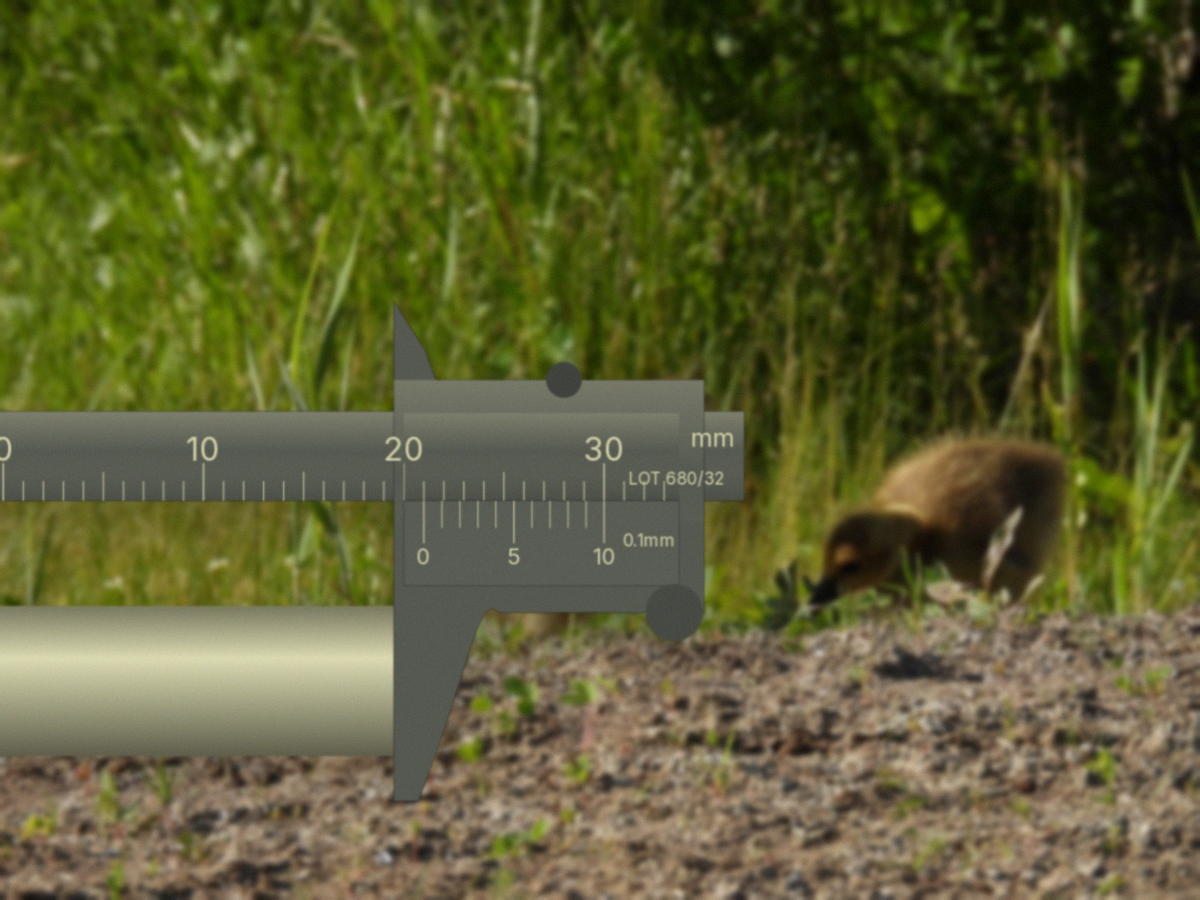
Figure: value=21.0 unit=mm
